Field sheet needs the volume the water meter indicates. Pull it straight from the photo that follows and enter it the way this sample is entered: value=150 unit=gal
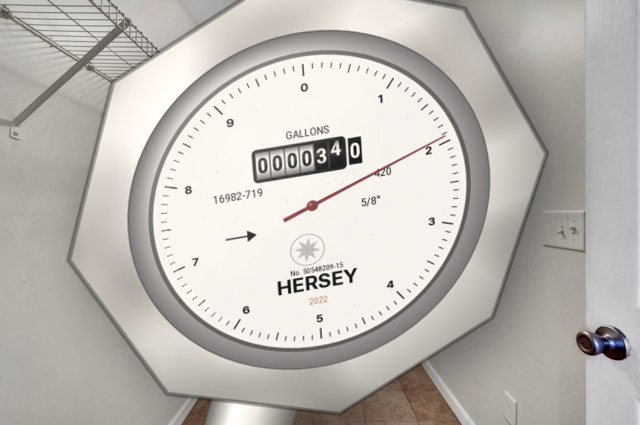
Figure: value=341.9 unit=gal
